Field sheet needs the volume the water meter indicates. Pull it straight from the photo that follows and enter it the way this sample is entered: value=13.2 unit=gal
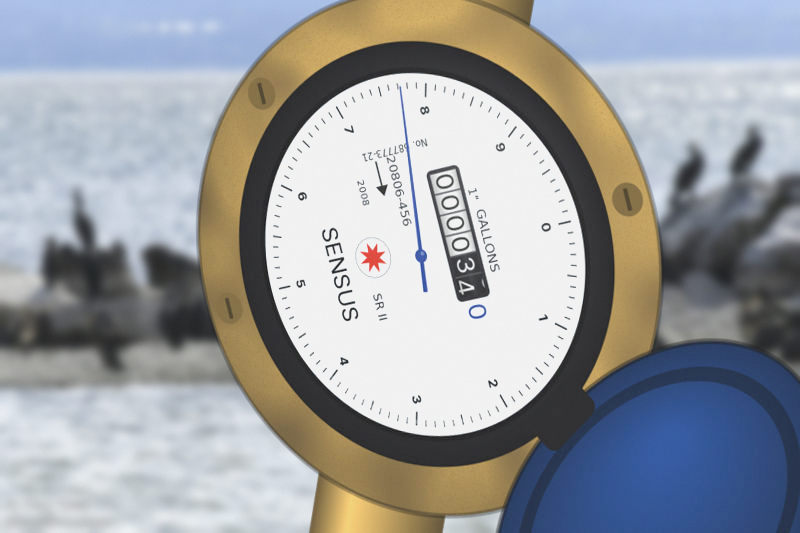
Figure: value=337.7 unit=gal
